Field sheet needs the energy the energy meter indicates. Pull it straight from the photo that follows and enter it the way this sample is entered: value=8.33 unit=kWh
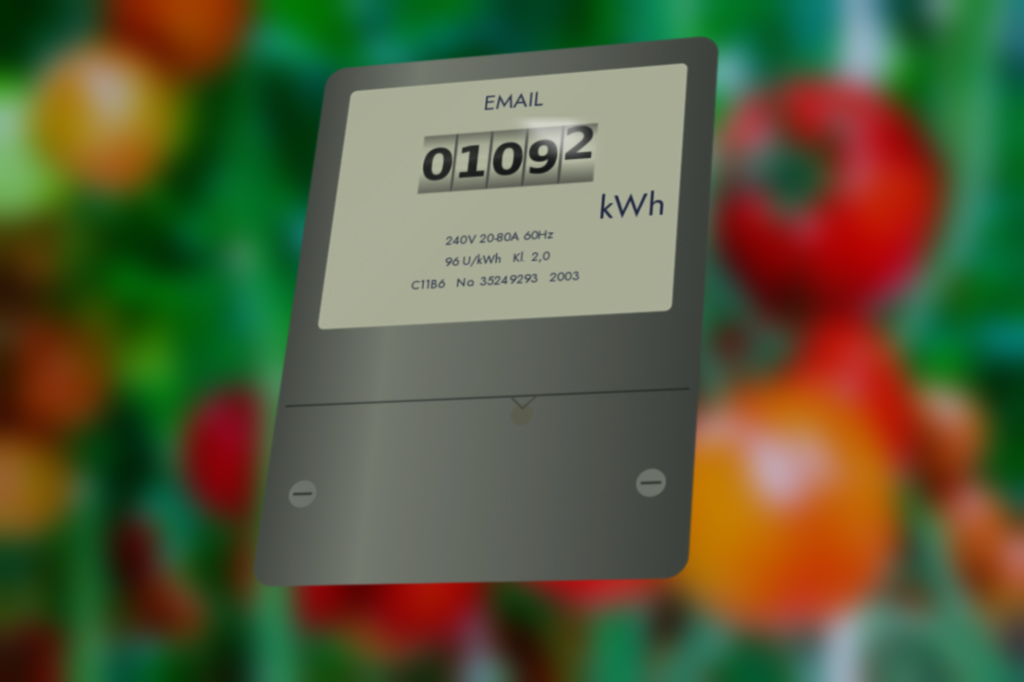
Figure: value=1092 unit=kWh
